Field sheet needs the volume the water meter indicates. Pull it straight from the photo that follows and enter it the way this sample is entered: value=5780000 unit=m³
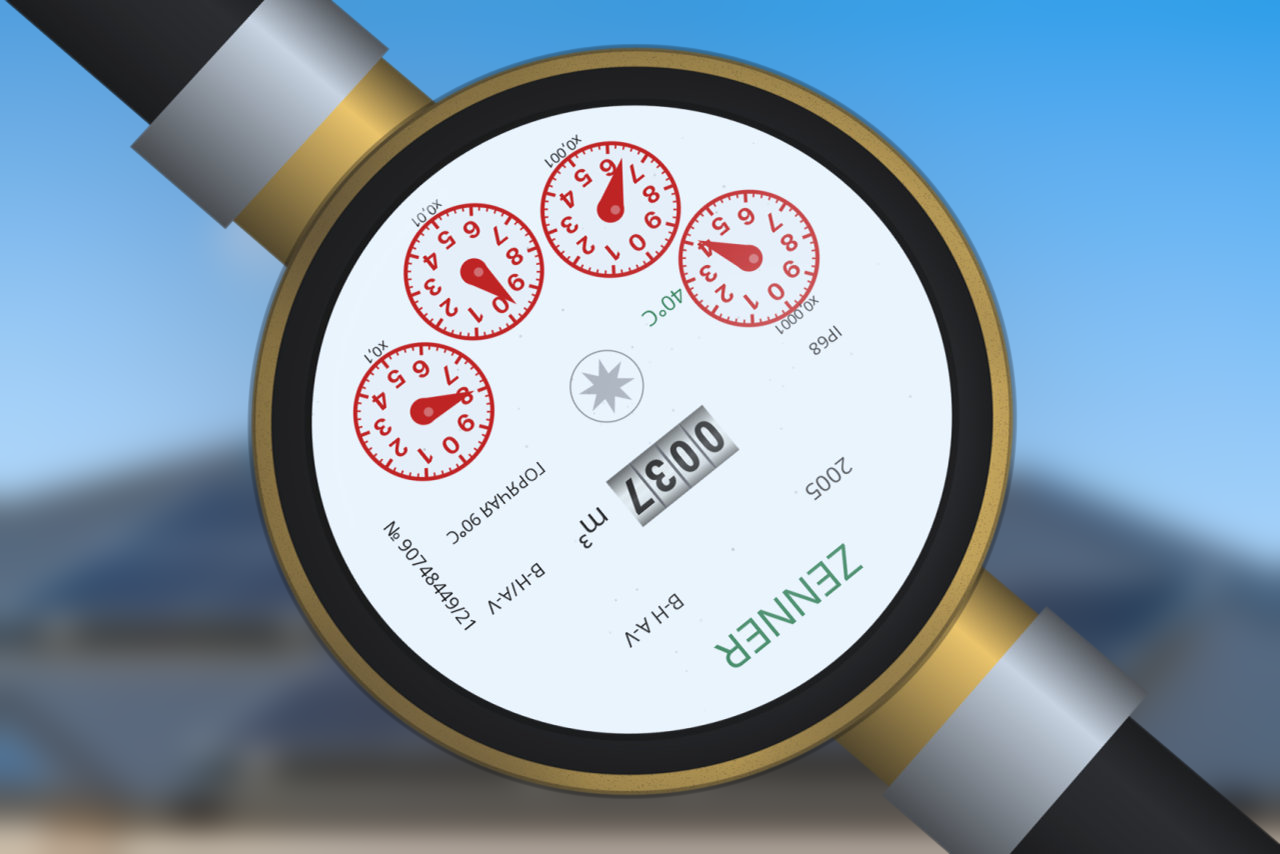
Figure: value=37.7964 unit=m³
